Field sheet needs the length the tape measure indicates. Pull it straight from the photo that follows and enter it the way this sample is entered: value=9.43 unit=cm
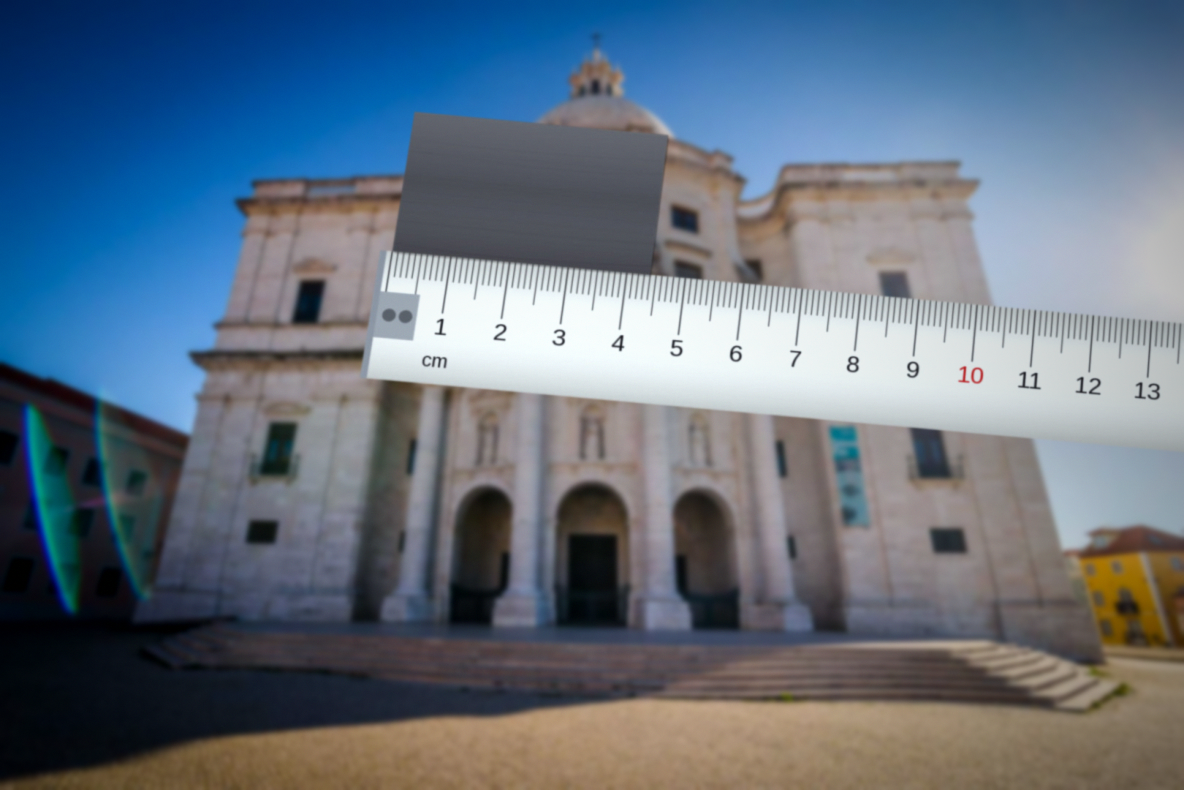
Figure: value=4.4 unit=cm
